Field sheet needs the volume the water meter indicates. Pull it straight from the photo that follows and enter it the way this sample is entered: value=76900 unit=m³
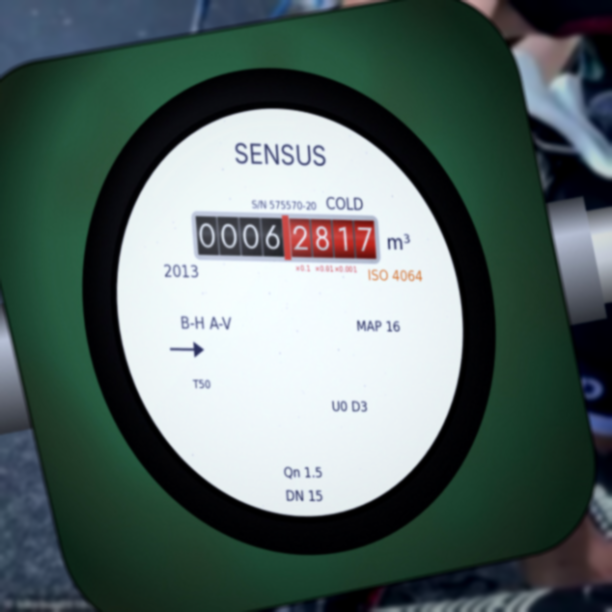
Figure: value=6.2817 unit=m³
